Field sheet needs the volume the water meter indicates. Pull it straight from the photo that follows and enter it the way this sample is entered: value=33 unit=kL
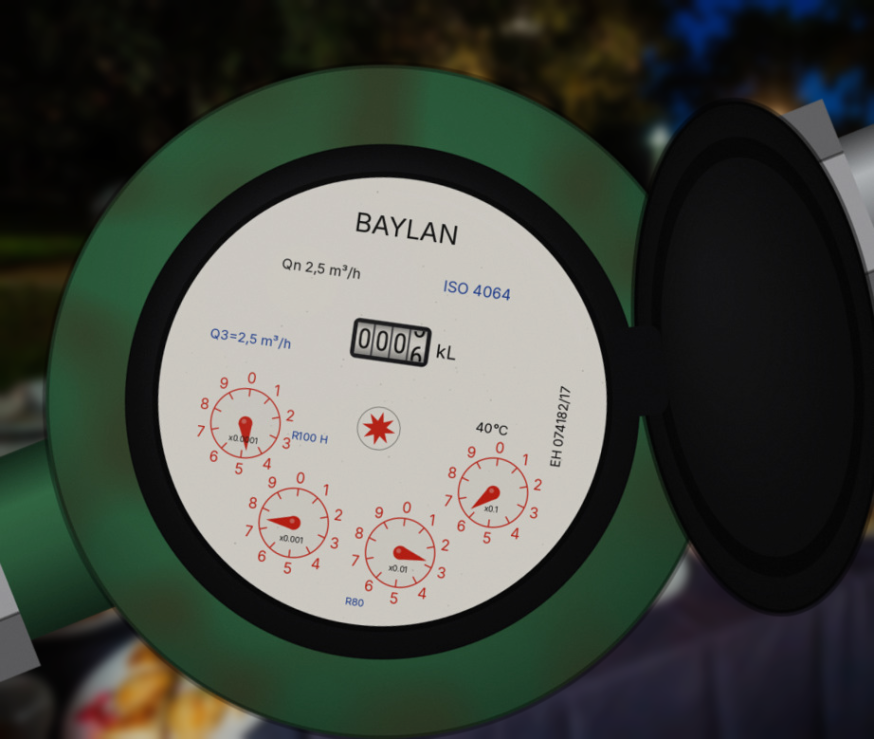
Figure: value=5.6274 unit=kL
